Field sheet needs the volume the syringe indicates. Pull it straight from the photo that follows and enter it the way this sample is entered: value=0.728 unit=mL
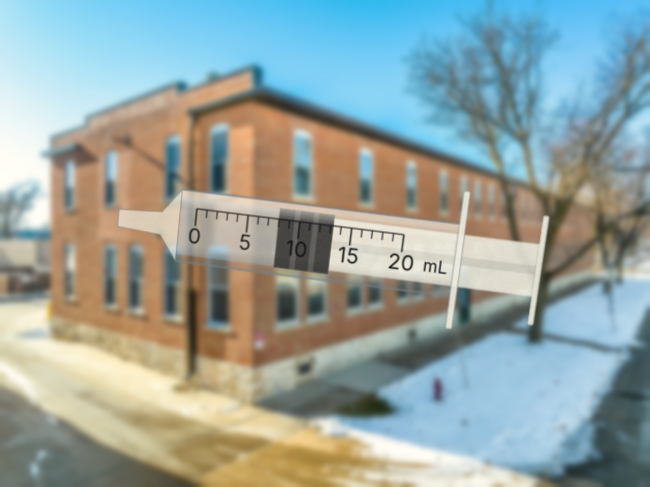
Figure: value=8 unit=mL
